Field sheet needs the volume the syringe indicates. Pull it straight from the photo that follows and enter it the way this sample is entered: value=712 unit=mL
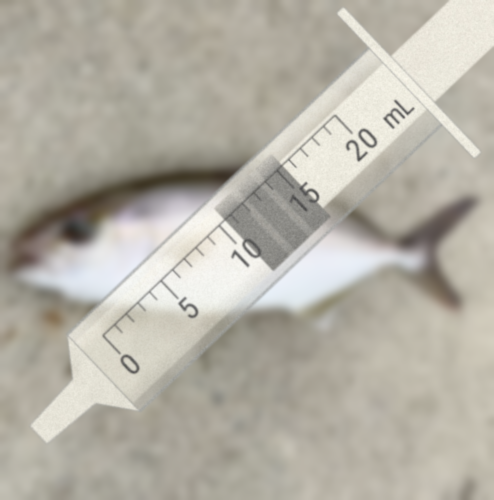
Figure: value=10.5 unit=mL
